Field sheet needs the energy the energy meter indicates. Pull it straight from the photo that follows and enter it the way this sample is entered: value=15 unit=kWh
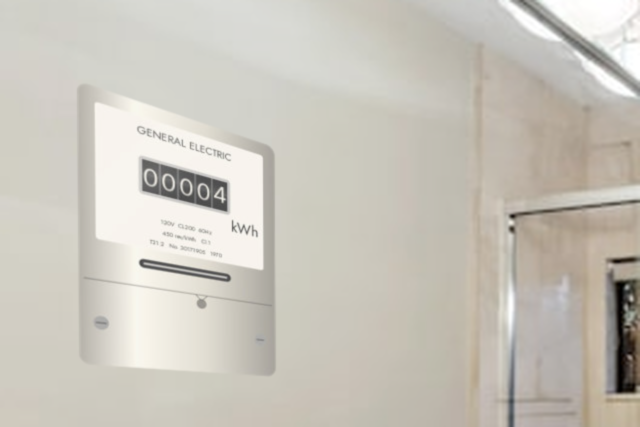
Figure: value=4 unit=kWh
